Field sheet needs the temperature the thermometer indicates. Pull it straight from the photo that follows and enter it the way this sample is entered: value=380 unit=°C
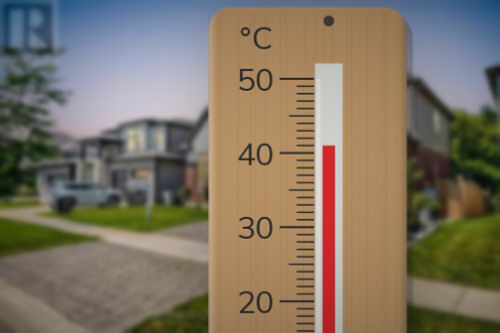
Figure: value=41 unit=°C
